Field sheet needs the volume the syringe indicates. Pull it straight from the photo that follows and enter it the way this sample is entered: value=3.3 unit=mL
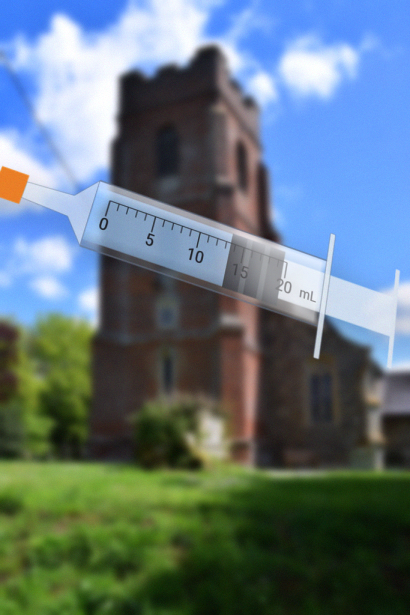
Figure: value=13.5 unit=mL
